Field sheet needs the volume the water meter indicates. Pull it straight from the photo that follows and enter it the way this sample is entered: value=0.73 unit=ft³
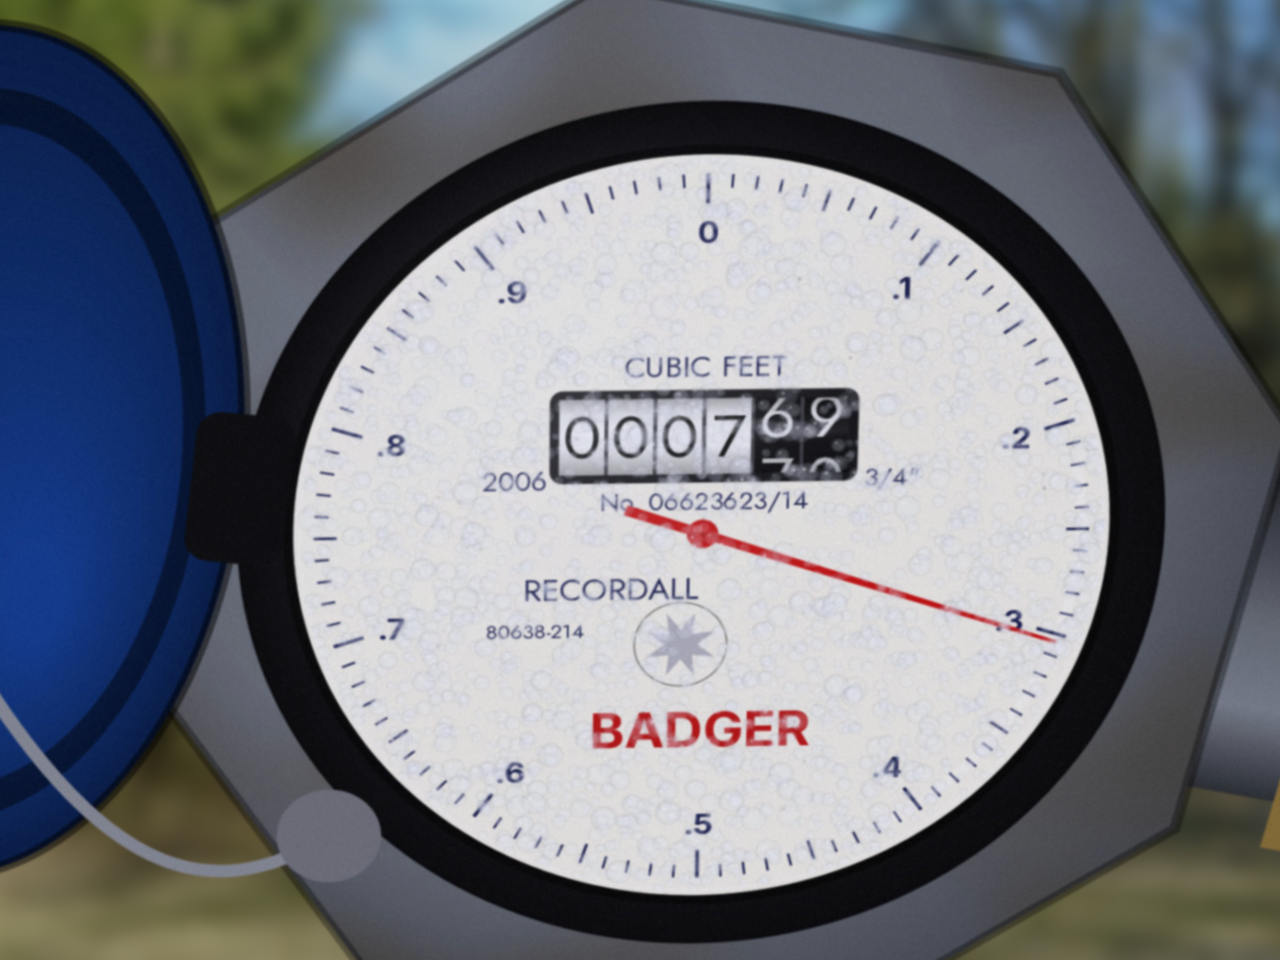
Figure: value=769.30 unit=ft³
